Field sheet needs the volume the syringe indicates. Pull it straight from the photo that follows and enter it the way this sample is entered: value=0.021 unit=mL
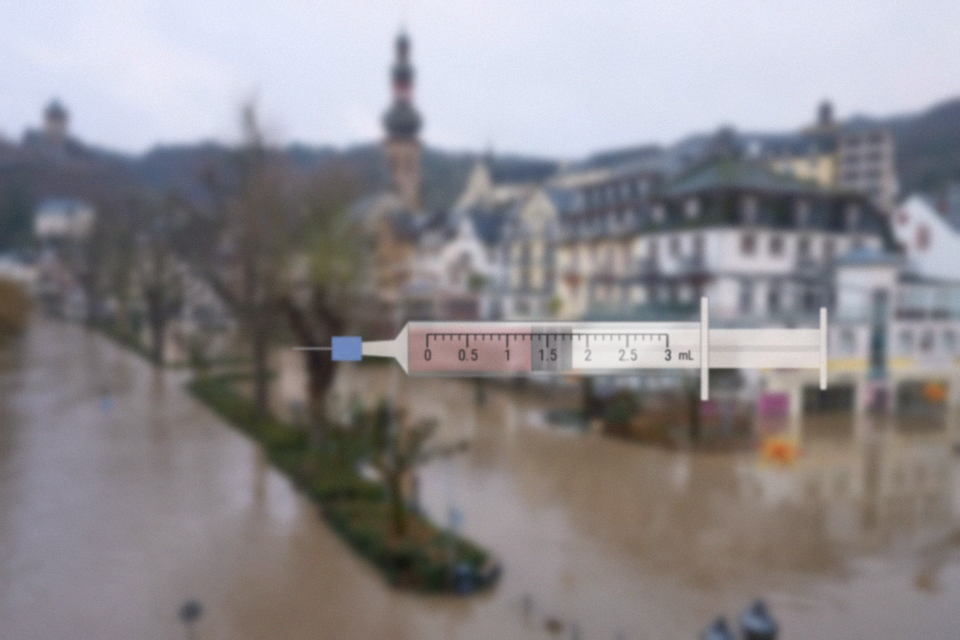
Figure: value=1.3 unit=mL
